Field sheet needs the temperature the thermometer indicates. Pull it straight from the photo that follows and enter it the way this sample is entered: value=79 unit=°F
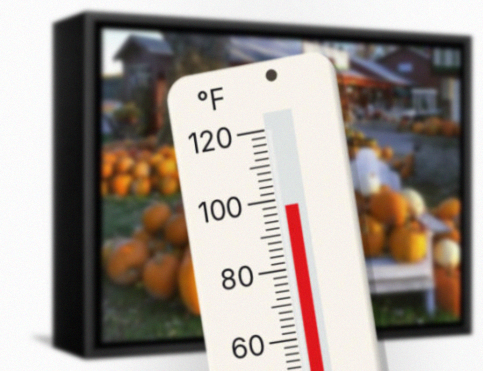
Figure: value=98 unit=°F
